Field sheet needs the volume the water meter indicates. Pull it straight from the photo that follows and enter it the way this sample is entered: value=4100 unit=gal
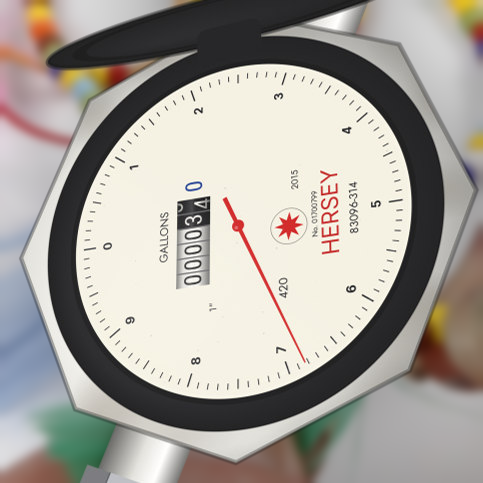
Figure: value=336.8 unit=gal
